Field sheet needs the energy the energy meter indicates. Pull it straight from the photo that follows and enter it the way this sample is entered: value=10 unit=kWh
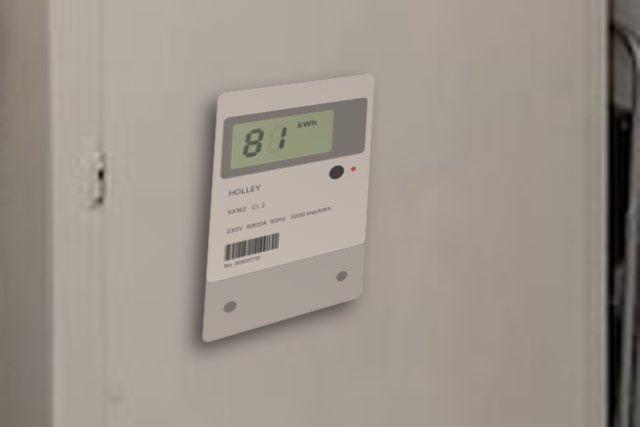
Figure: value=81 unit=kWh
